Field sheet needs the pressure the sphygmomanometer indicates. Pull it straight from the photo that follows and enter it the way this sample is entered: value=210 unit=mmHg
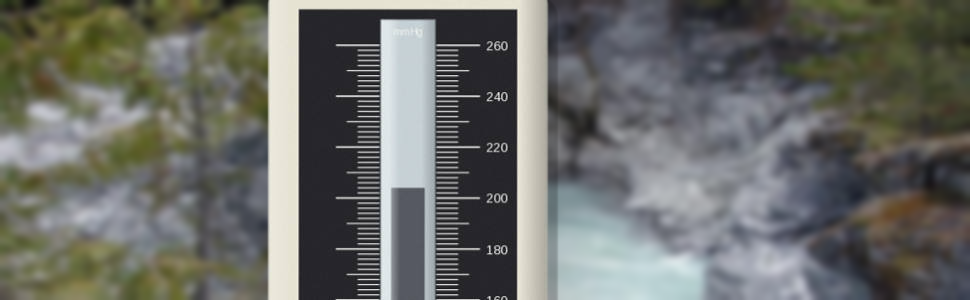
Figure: value=204 unit=mmHg
